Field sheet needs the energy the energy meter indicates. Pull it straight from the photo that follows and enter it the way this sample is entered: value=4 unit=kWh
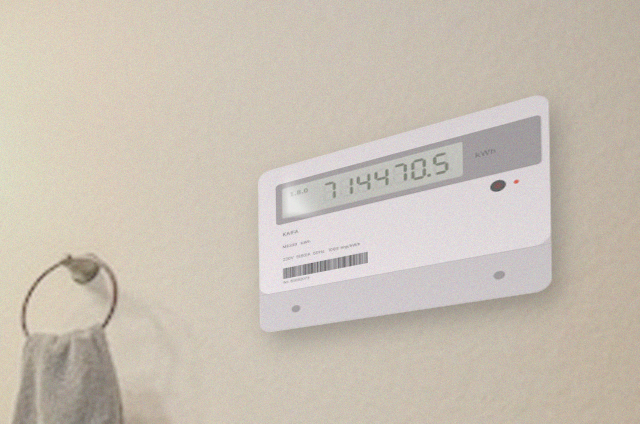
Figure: value=714470.5 unit=kWh
